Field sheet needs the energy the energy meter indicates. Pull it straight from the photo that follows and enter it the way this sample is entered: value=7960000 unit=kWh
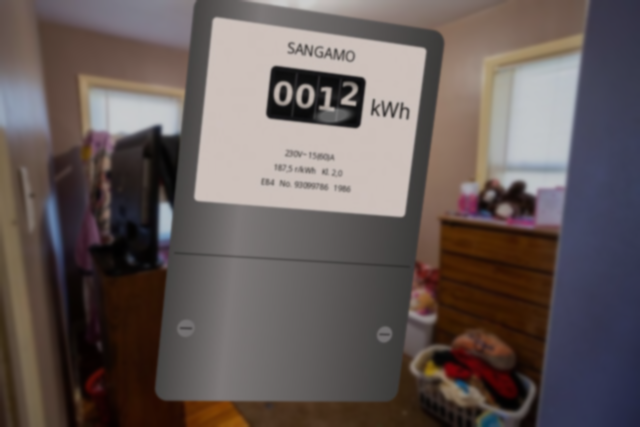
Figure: value=12 unit=kWh
